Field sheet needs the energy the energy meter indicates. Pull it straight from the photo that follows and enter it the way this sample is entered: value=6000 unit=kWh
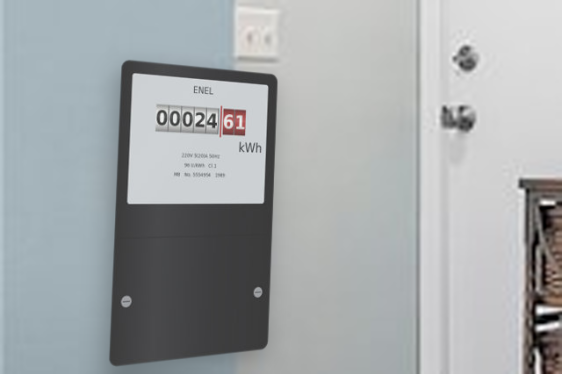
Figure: value=24.61 unit=kWh
